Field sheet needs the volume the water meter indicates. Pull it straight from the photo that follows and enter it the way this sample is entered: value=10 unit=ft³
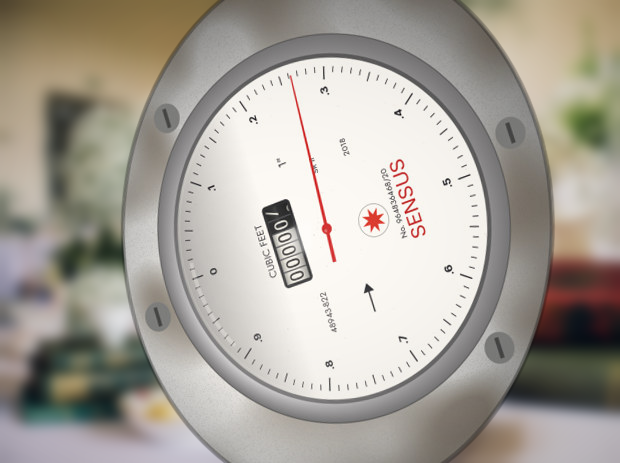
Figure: value=7.26 unit=ft³
